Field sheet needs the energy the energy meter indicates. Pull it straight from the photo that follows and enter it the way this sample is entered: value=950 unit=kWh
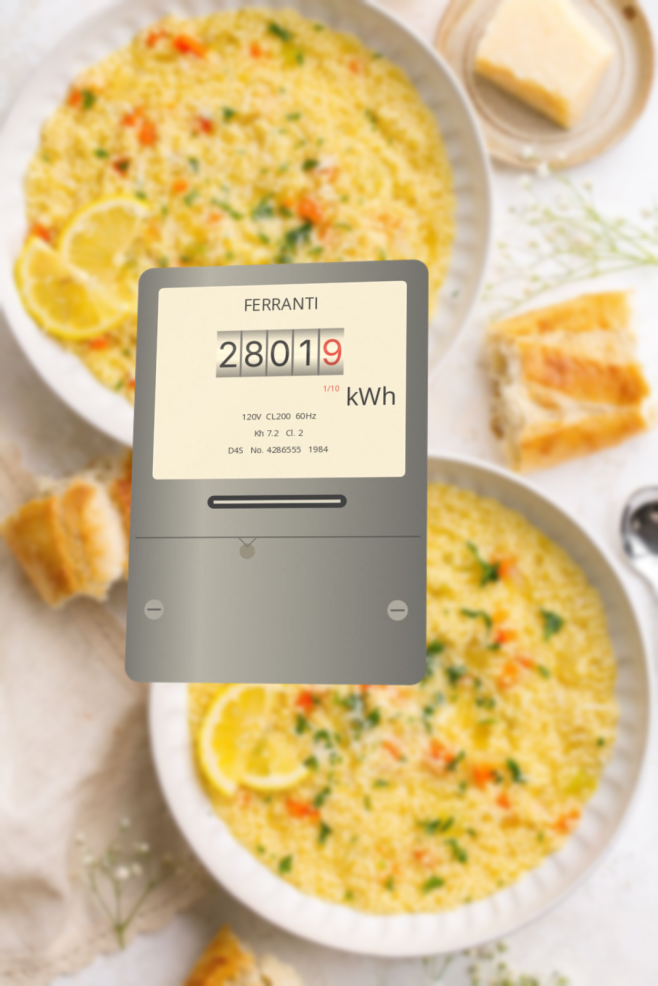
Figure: value=2801.9 unit=kWh
